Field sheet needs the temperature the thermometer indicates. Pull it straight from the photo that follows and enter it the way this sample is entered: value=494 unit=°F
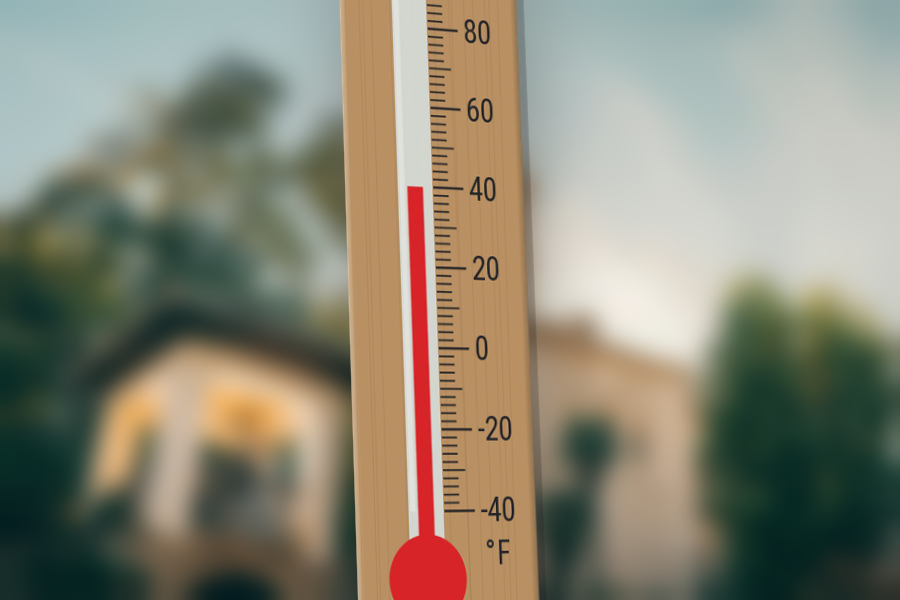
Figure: value=40 unit=°F
